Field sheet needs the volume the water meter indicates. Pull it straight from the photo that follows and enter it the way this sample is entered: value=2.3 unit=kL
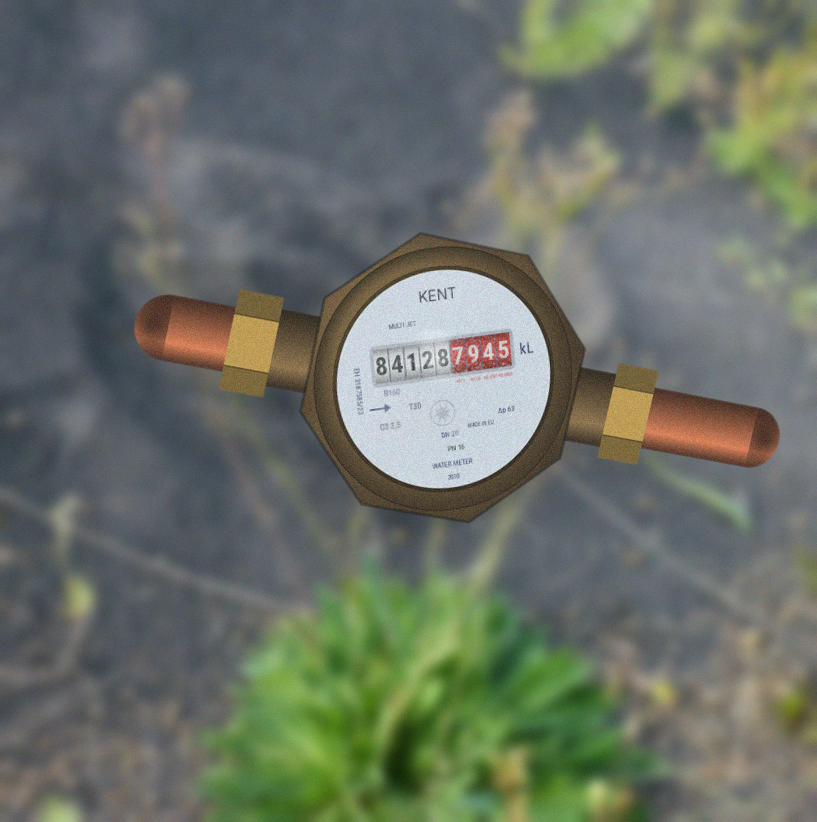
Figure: value=84128.7945 unit=kL
